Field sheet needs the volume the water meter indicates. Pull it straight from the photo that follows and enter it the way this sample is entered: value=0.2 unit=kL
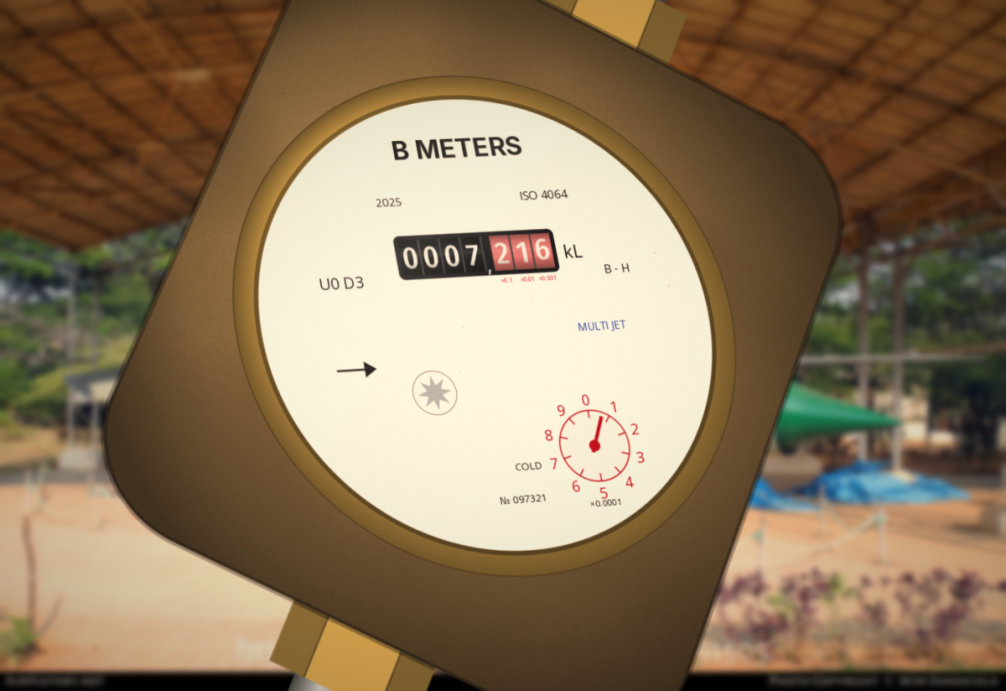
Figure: value=7.2160 unit=kL
